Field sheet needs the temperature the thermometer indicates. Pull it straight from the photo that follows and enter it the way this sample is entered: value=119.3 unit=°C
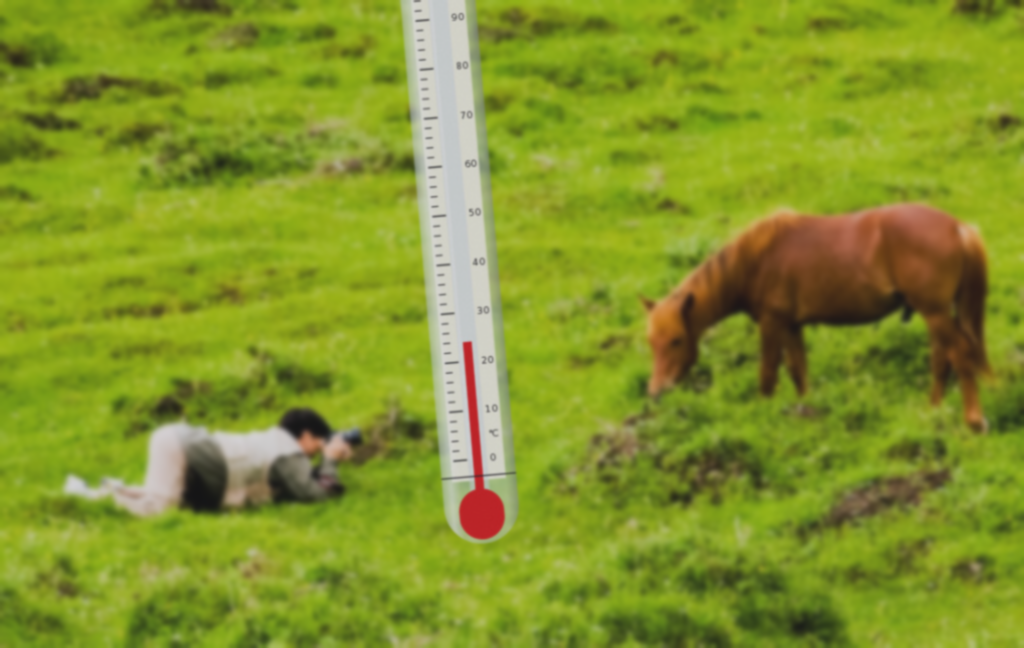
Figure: value=24 unit=°C
